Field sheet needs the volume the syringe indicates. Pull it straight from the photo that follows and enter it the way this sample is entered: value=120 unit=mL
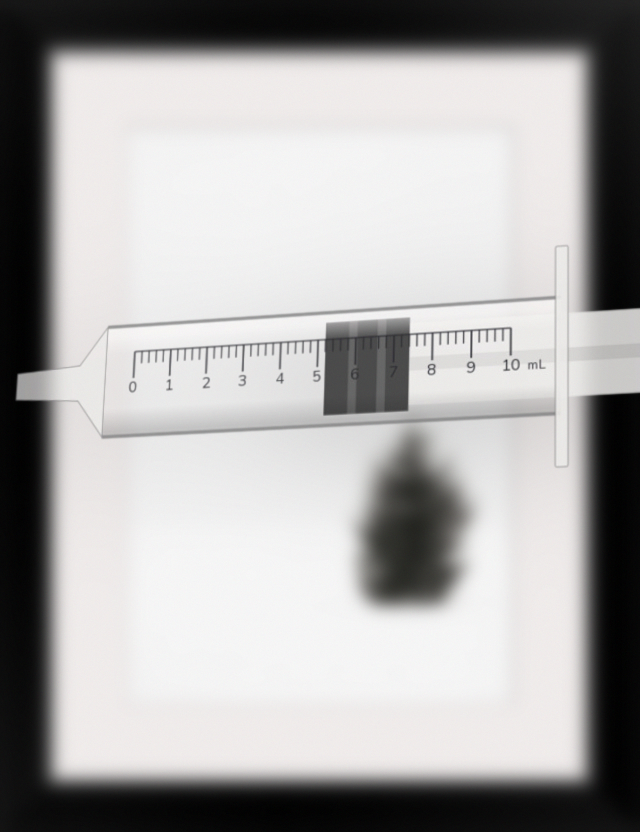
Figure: value=5.2 unit=mL
